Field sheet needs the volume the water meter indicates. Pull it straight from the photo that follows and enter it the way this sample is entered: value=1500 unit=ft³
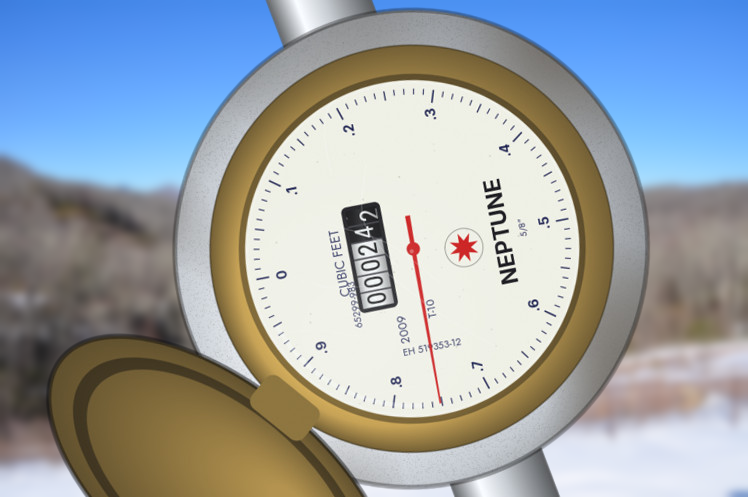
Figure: value=241.75 unit=ft³
